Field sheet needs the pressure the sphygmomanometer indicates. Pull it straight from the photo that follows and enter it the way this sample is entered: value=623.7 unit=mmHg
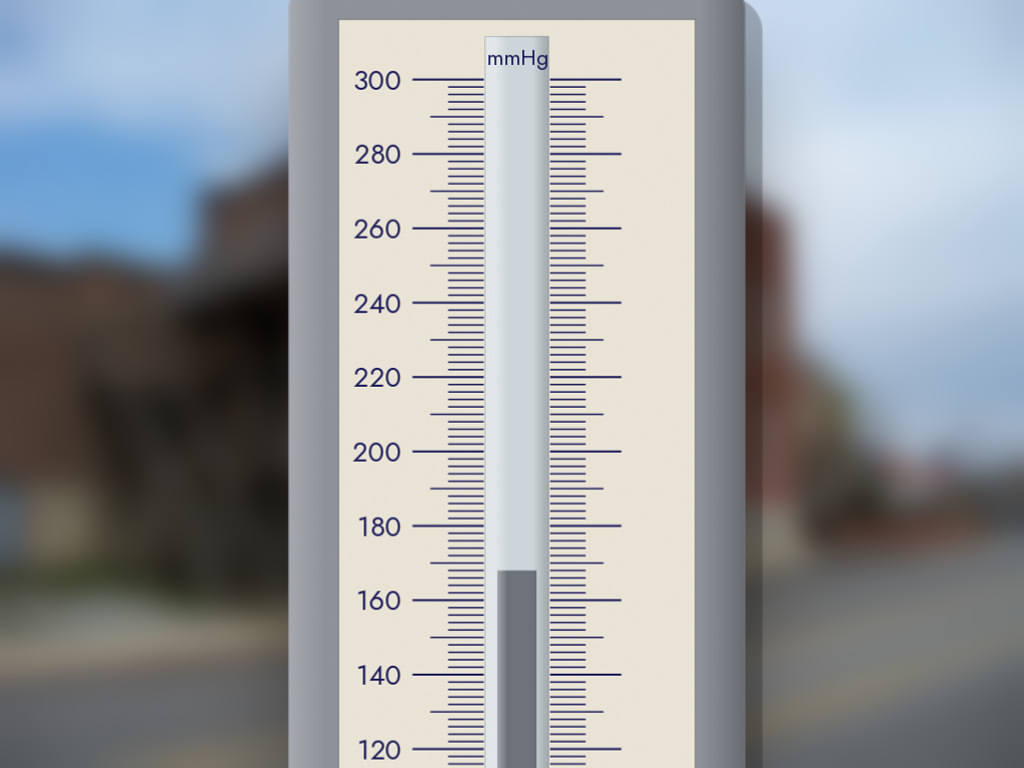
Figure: value=168 unit=mmHg
